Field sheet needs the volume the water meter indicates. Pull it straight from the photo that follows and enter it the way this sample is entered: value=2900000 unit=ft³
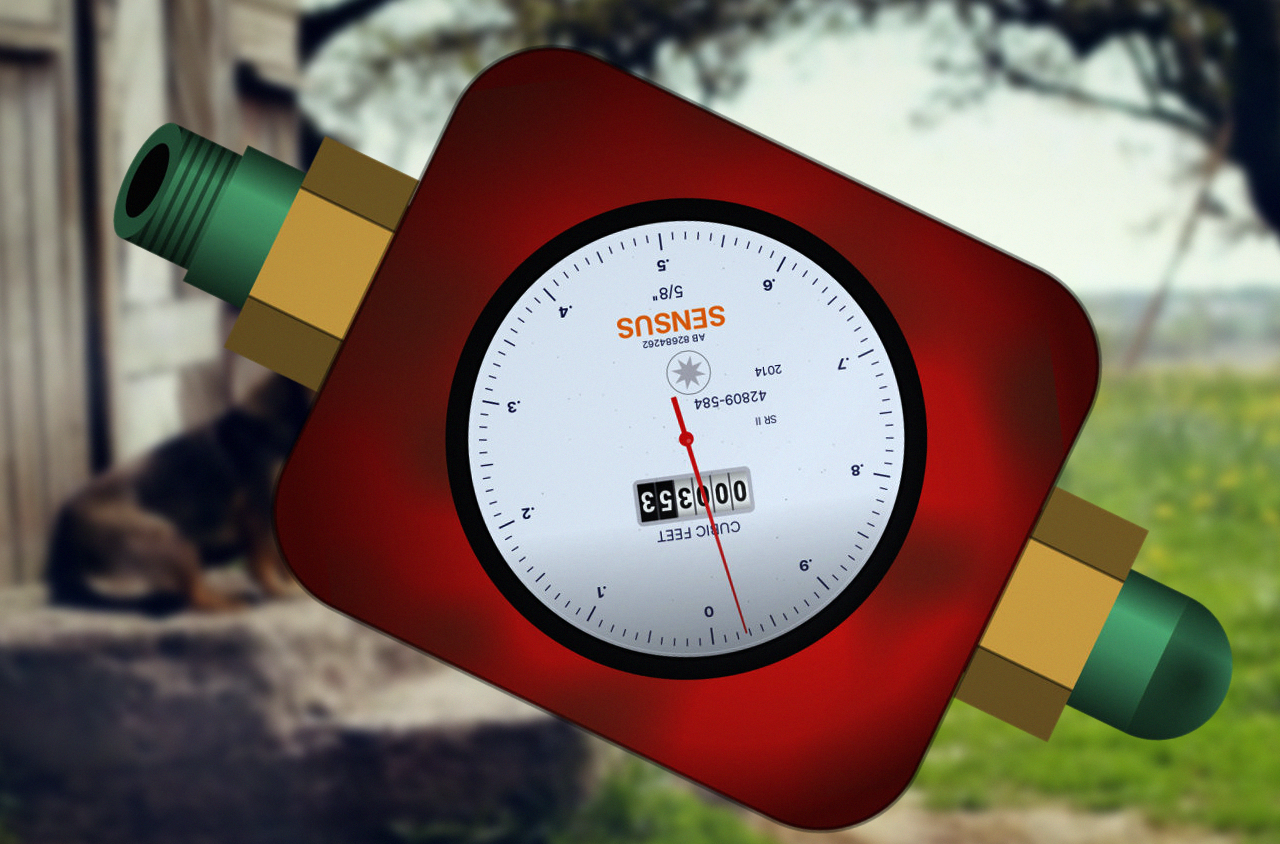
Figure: value=352.97 unit=ft³
